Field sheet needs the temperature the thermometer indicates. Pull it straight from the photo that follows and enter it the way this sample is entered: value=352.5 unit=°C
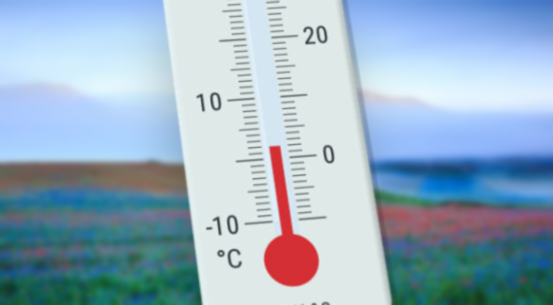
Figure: value=2 unit=°C
